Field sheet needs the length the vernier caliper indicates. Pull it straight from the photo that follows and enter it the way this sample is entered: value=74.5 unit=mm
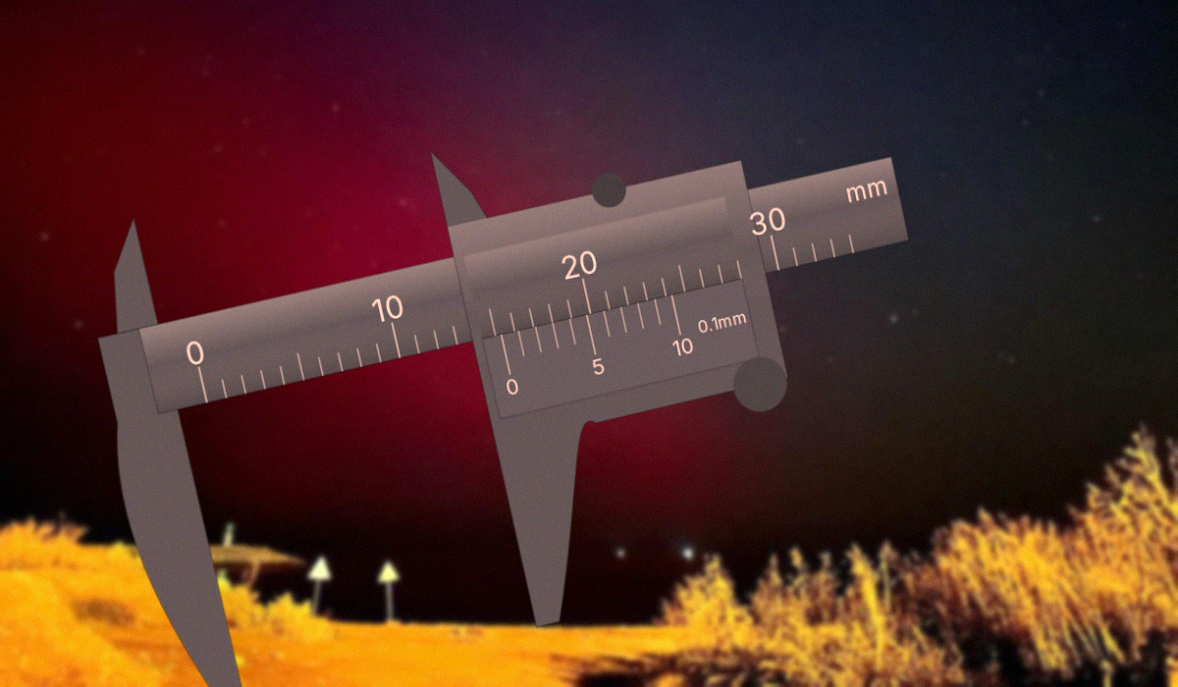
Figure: value=15.3 unit=mm
